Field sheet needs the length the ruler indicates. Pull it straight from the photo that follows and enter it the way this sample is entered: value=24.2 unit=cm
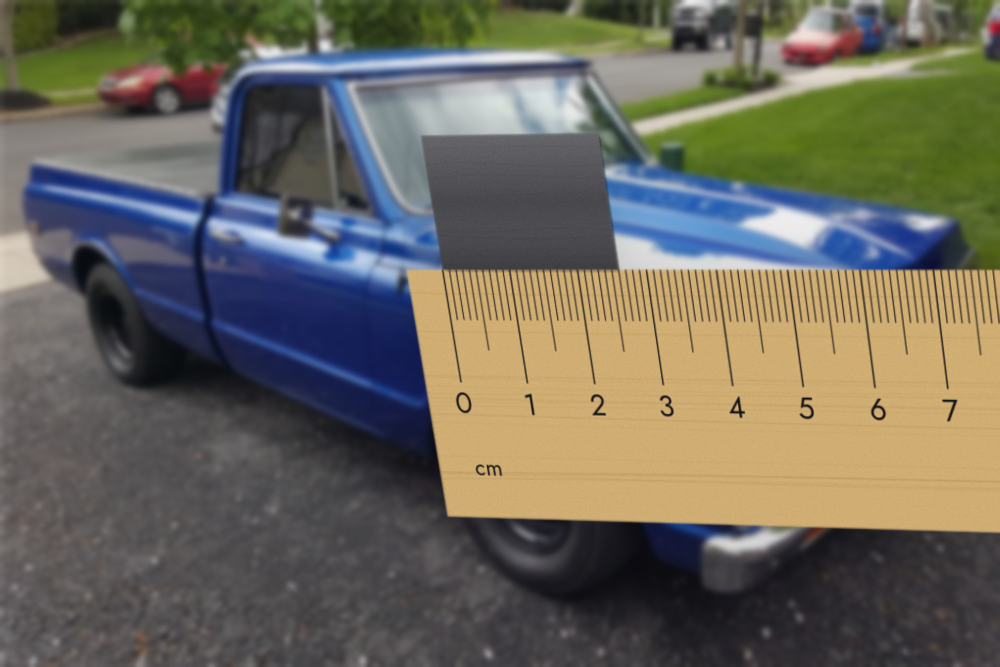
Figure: value=2.6 unit=cm
